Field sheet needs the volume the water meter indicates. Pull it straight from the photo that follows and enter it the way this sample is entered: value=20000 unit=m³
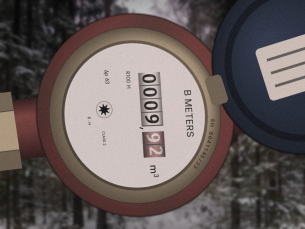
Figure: value=9.92 unit=m³
